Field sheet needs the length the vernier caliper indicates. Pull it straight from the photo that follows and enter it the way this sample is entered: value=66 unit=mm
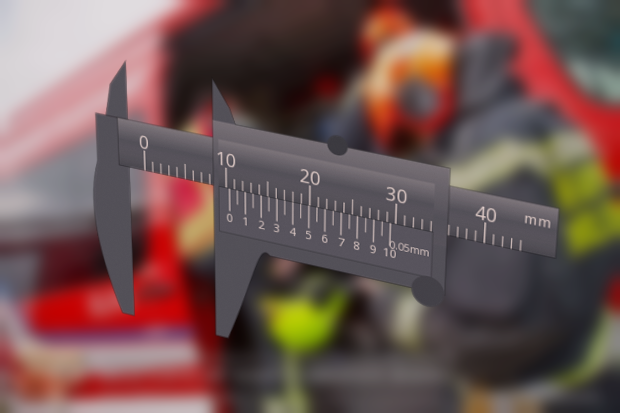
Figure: value=10.4 unit=mm
